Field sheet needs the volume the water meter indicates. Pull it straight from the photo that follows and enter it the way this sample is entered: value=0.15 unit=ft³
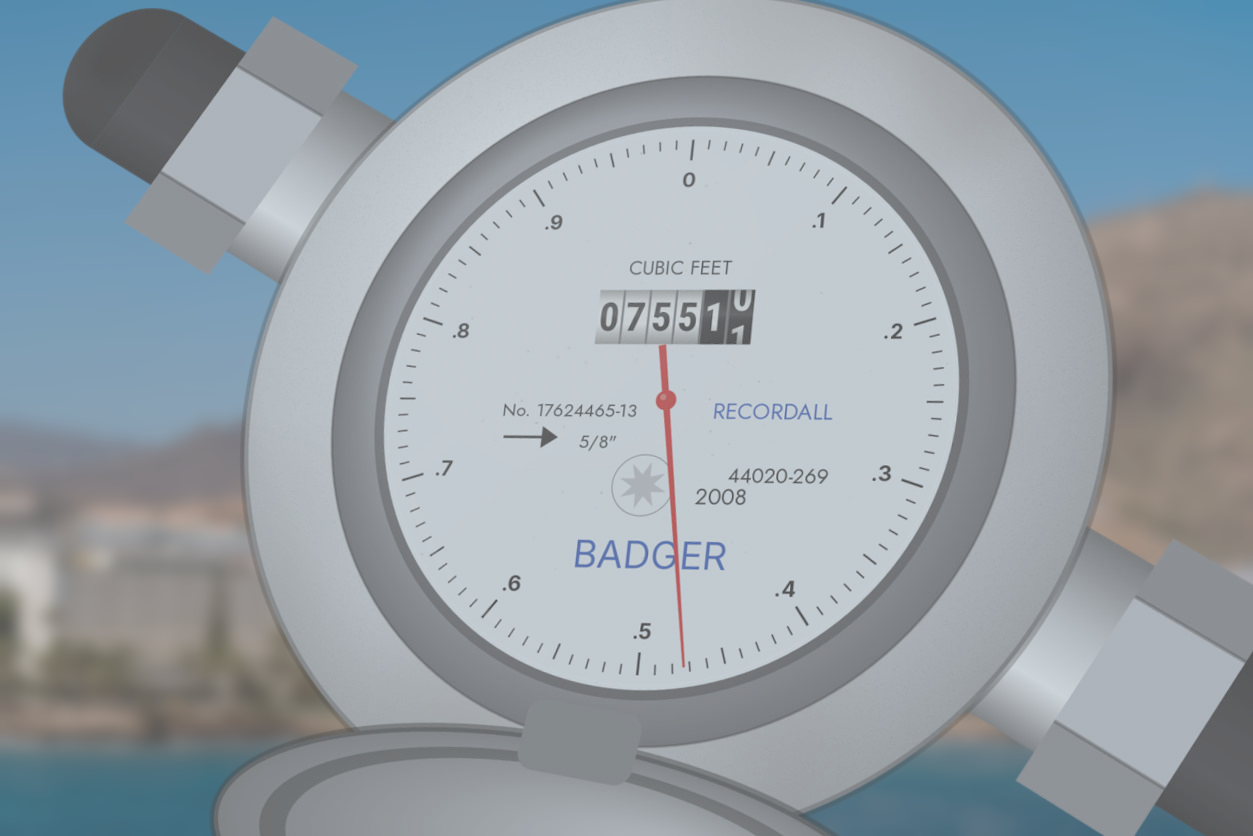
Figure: value=75510.47 unit=ft³
